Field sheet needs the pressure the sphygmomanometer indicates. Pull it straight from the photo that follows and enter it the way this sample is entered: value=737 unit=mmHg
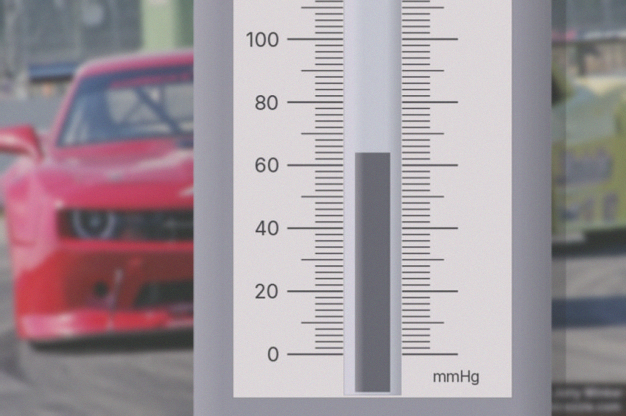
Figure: value=64 unit=mmHg
